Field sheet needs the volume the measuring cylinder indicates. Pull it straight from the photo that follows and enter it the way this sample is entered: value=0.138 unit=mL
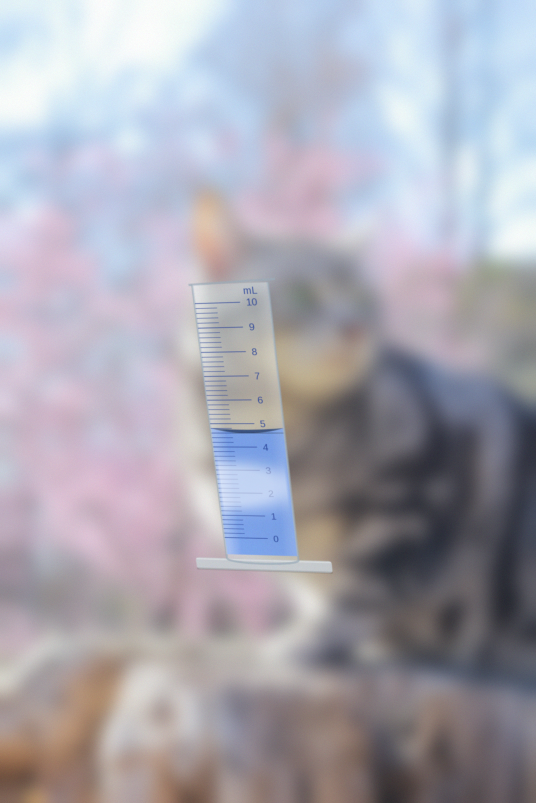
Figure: value=4.6 unit=mL
